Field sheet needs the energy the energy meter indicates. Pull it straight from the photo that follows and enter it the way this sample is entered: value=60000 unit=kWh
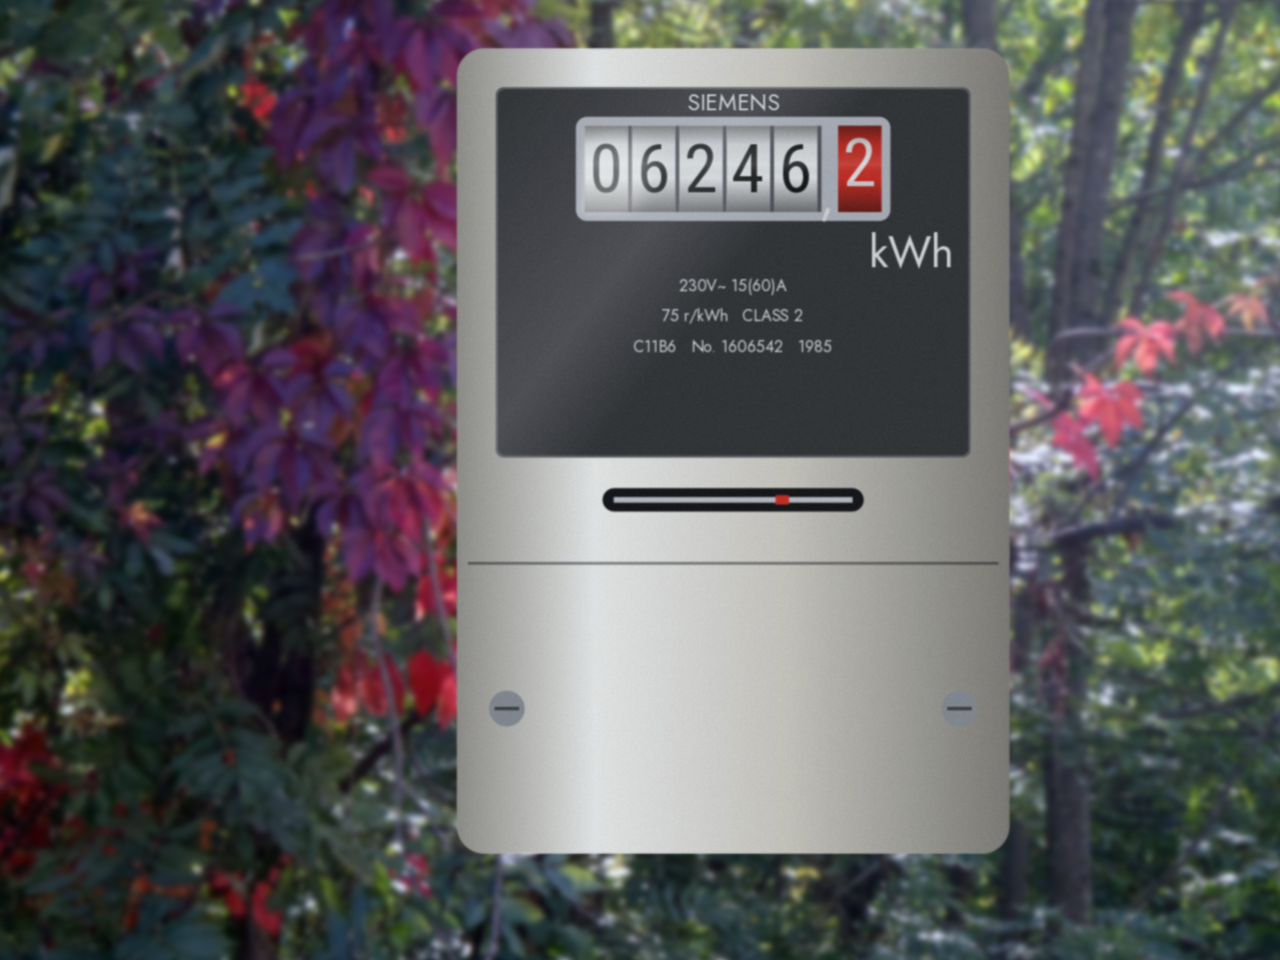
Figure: value=6246.2 unit=kWh
